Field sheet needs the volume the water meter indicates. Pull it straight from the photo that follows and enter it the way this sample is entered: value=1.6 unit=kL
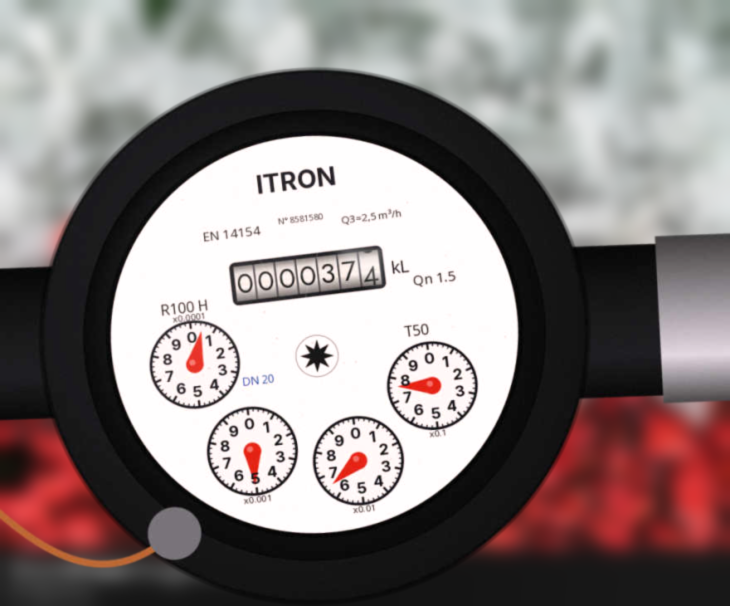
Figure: value=373.7650 unit=kL
